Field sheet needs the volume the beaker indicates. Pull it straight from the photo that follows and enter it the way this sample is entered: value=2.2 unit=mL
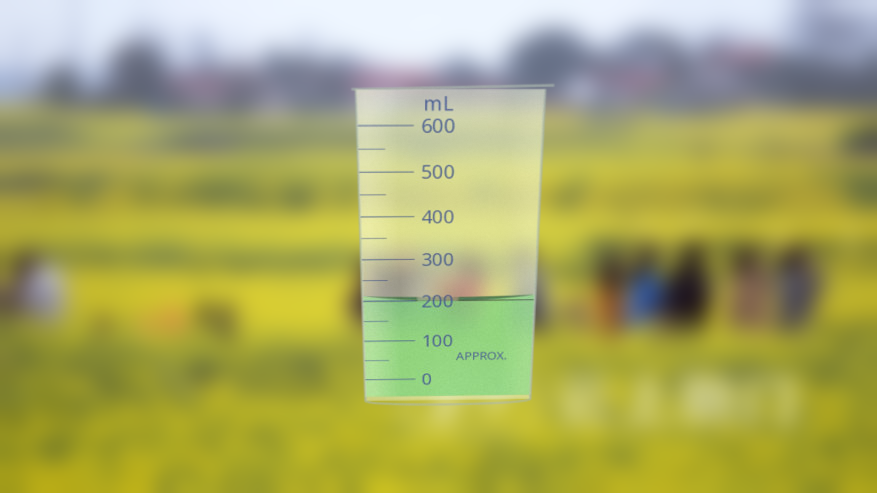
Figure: value=200 unit=mL
